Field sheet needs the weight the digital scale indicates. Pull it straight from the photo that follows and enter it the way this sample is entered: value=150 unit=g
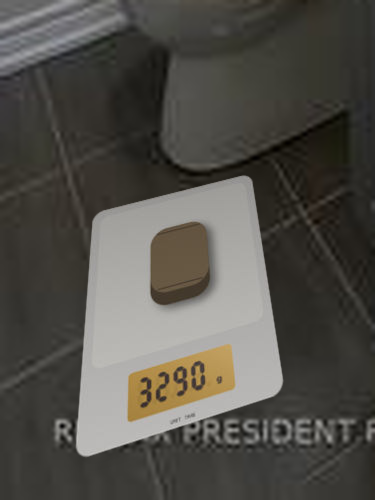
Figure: value=3290 unit=g
